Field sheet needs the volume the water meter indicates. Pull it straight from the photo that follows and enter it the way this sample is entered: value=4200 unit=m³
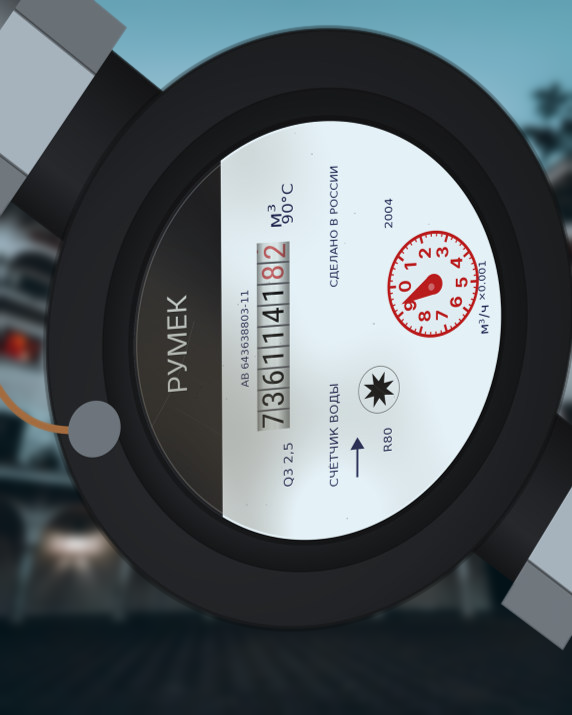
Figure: value=7361141.819 unit=m³
